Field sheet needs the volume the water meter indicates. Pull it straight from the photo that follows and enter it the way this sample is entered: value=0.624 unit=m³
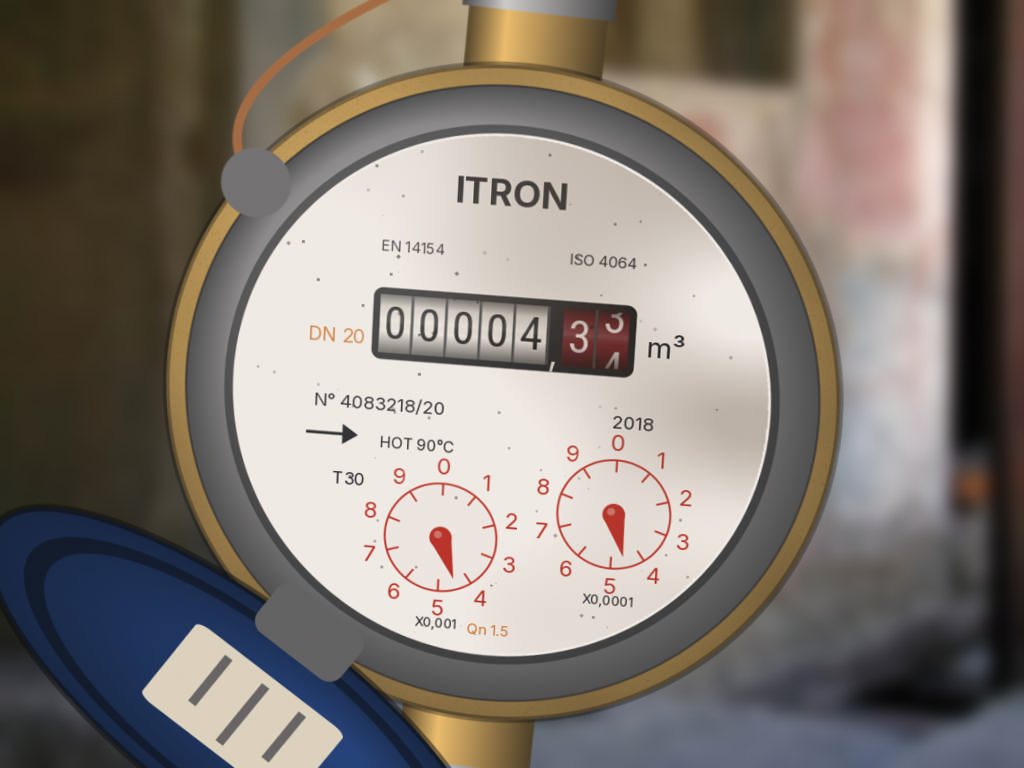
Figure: value=4.3344 unit=m³
